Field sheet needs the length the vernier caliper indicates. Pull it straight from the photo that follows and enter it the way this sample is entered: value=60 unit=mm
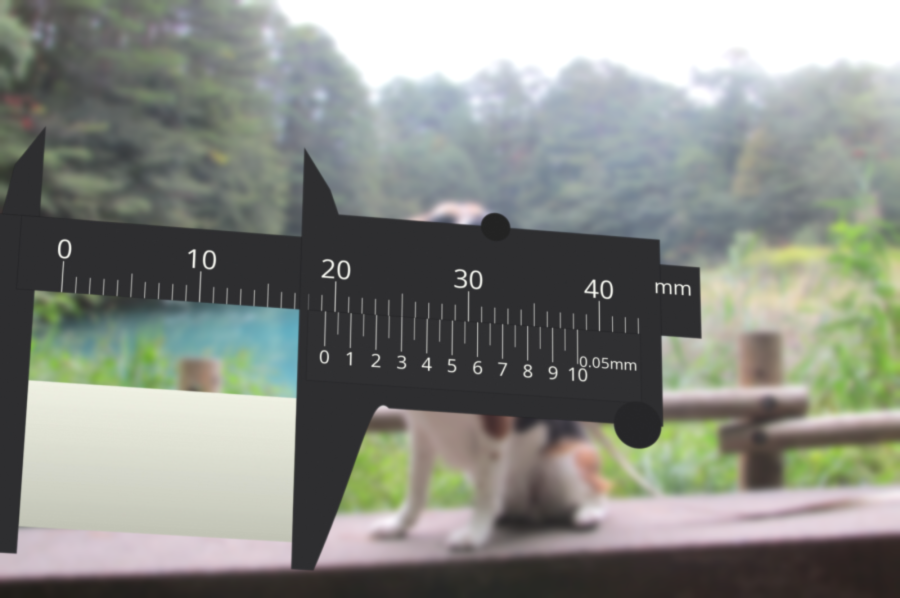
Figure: value=19.3 unit=mm
